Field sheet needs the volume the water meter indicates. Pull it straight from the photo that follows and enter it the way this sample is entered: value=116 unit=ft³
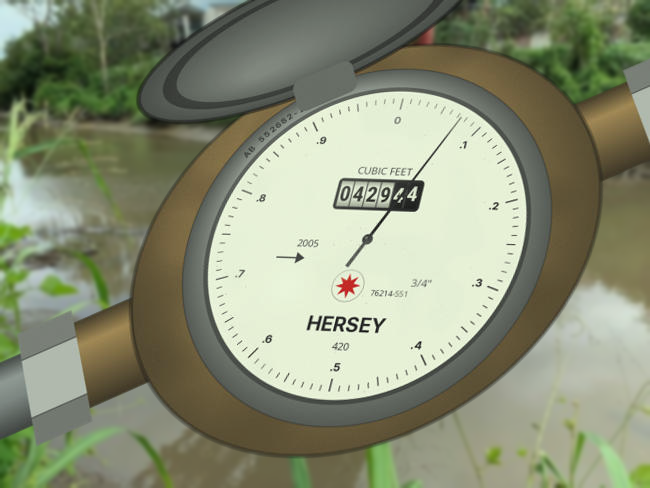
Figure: value=42944.07 unit=ft³
